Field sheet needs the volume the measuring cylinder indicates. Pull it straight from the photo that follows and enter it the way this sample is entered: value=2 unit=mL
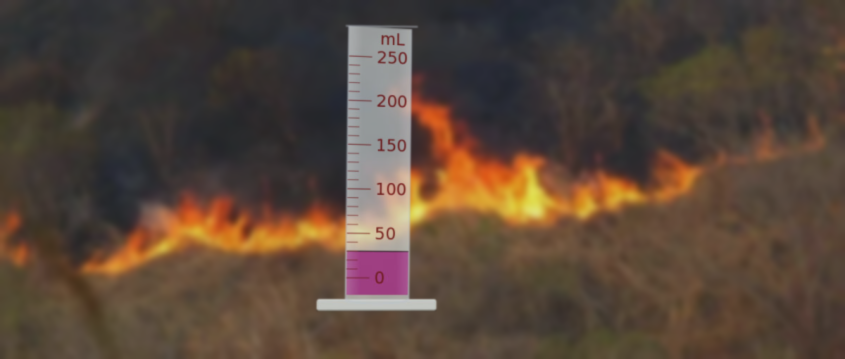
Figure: value=30 unit=mL
